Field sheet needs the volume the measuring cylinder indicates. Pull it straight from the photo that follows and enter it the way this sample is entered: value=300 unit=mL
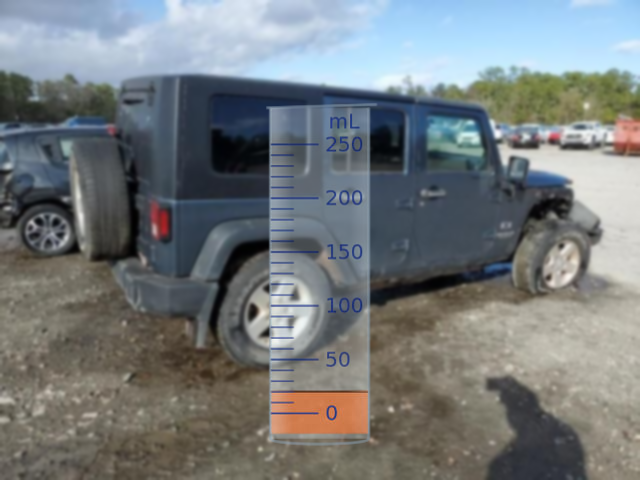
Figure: value=20 unit=mL
